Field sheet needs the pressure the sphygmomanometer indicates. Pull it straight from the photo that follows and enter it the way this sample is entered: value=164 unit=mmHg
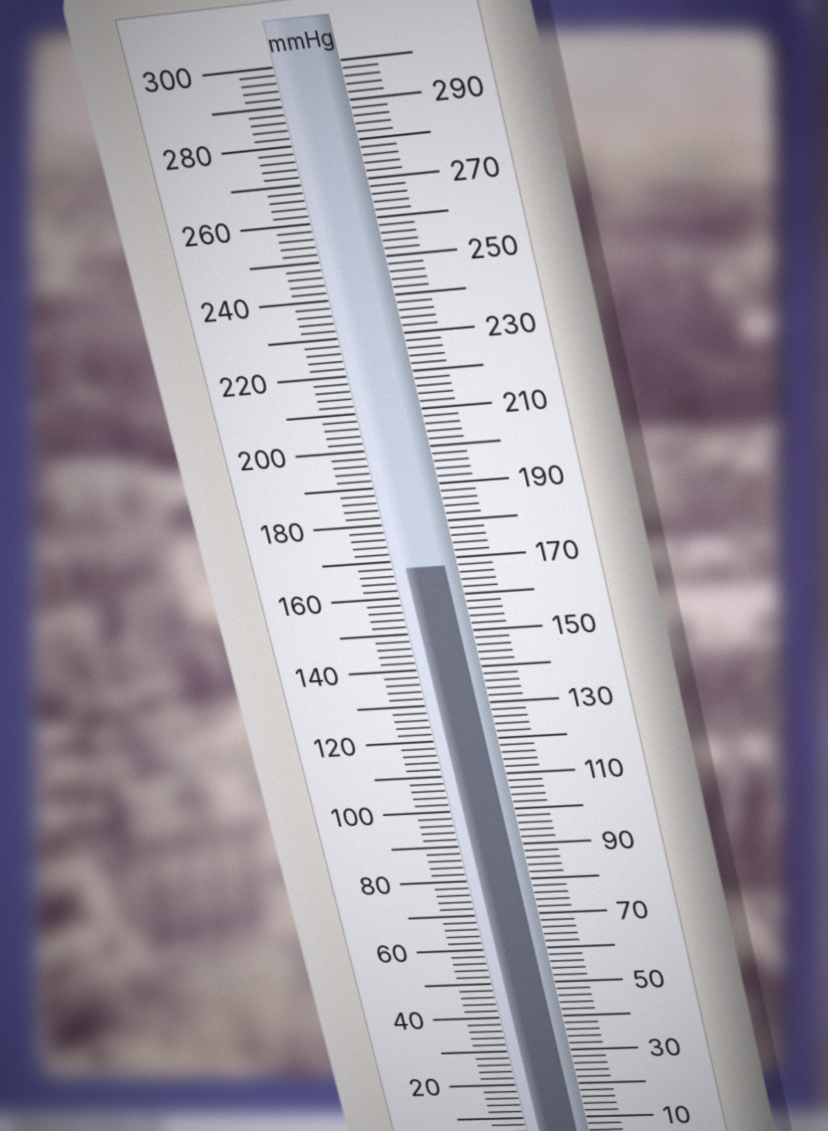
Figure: value=168 unit=mmHg
